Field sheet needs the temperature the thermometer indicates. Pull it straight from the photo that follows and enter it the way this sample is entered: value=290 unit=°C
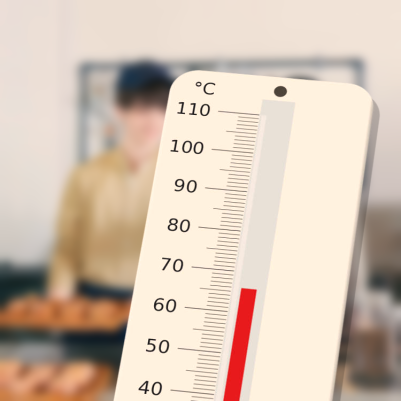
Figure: value=66 unit=°C
